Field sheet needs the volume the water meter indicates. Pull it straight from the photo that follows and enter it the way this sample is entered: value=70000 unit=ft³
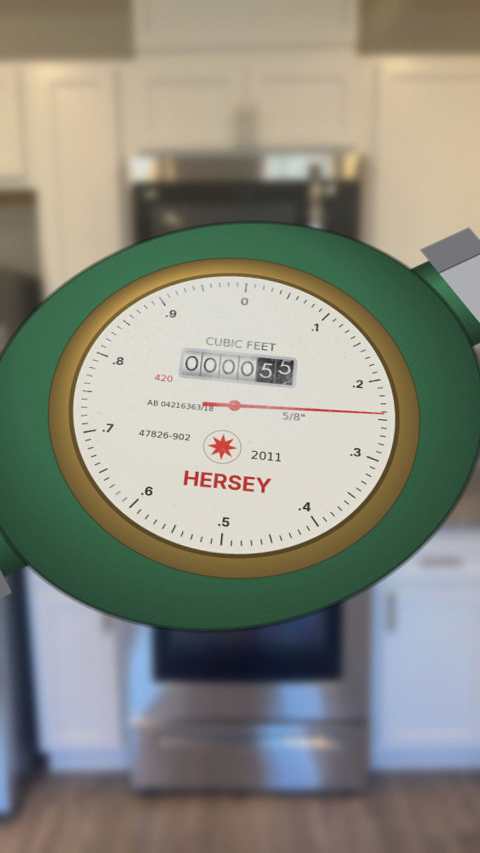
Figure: value=55.24 unit=ft³
